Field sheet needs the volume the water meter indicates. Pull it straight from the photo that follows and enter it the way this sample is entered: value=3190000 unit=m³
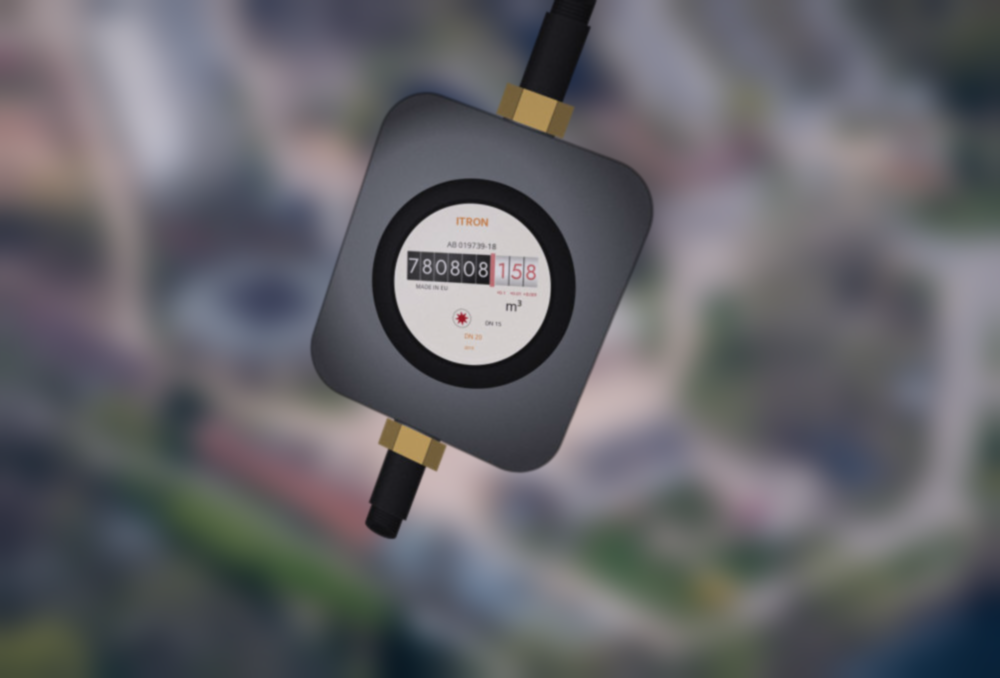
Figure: value=780808.158 unit=m³
